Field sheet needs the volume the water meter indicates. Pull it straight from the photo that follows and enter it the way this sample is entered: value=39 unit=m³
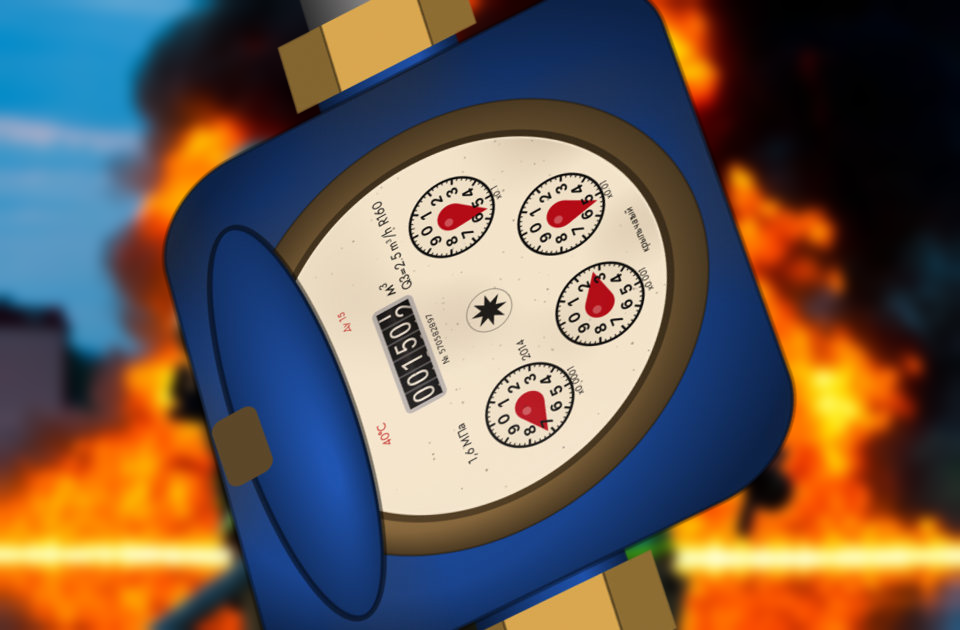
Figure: value=1501.5527 unit=m³
